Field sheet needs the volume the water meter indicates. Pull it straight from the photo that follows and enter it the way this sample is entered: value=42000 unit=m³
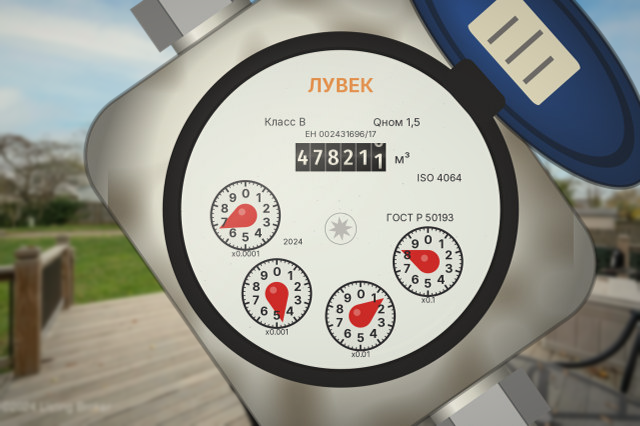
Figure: value=478210.8146 unit=m³
